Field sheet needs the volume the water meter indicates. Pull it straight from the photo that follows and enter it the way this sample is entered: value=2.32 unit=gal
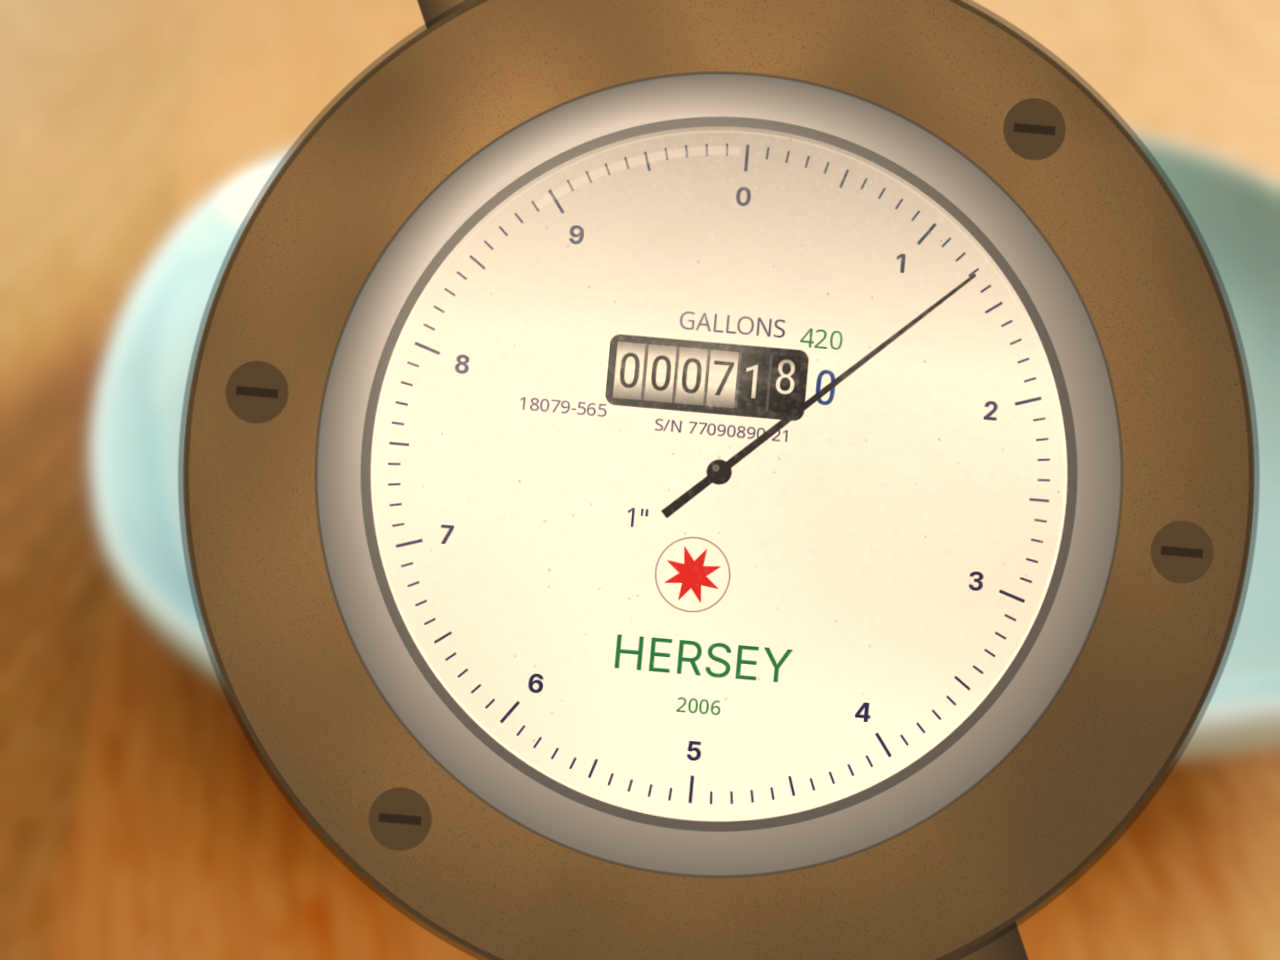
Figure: value=7181.3 unit=gal
